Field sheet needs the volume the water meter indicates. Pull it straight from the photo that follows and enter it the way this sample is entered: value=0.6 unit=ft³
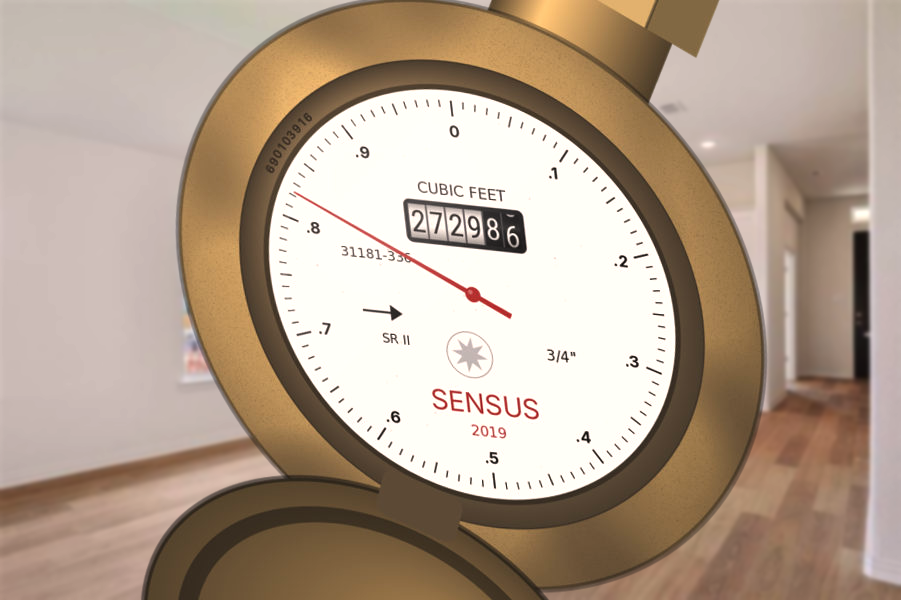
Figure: value=272985.82 unit=ft³
